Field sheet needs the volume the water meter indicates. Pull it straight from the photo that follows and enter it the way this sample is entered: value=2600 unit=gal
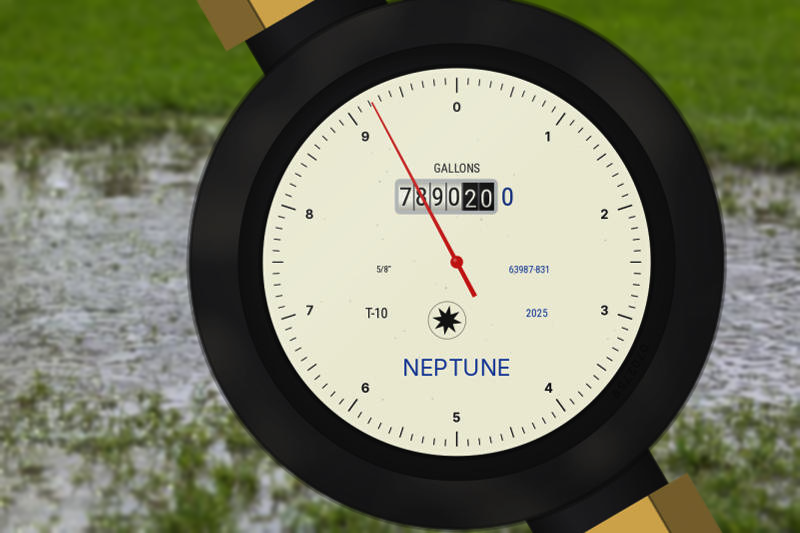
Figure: value=7890199.2 unit=gal
